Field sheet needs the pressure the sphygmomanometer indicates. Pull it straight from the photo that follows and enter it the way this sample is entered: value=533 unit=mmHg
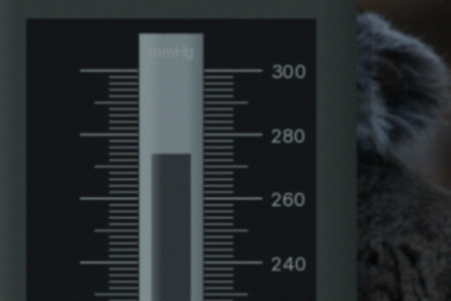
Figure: value=274 unit=mmHg
